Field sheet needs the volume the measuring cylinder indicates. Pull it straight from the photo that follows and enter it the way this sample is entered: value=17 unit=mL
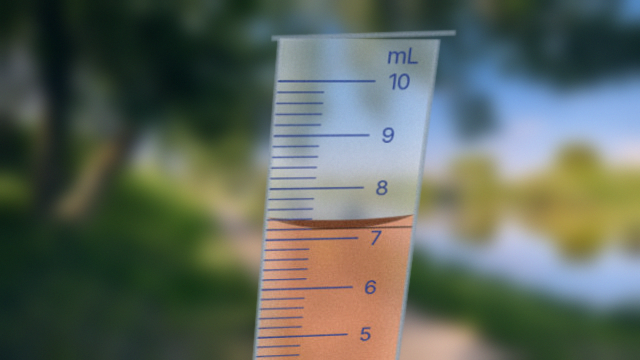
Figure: value=7.2 unit=mL
